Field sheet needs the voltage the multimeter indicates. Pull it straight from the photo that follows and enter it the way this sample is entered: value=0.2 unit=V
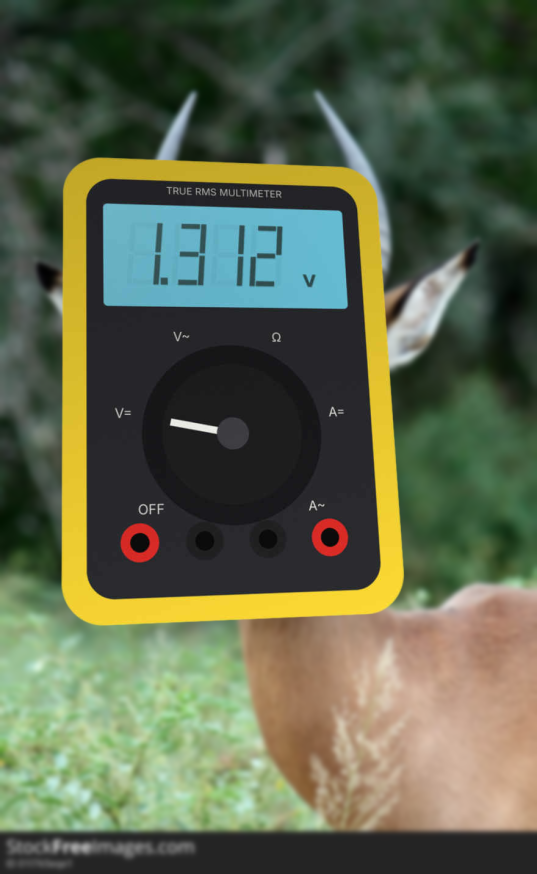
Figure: value=1.312 unit=V
